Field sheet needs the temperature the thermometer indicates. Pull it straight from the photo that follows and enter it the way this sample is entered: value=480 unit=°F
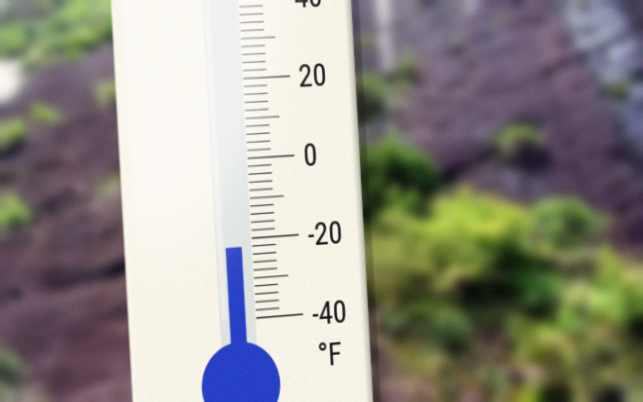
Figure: value=-22 unit=°F
